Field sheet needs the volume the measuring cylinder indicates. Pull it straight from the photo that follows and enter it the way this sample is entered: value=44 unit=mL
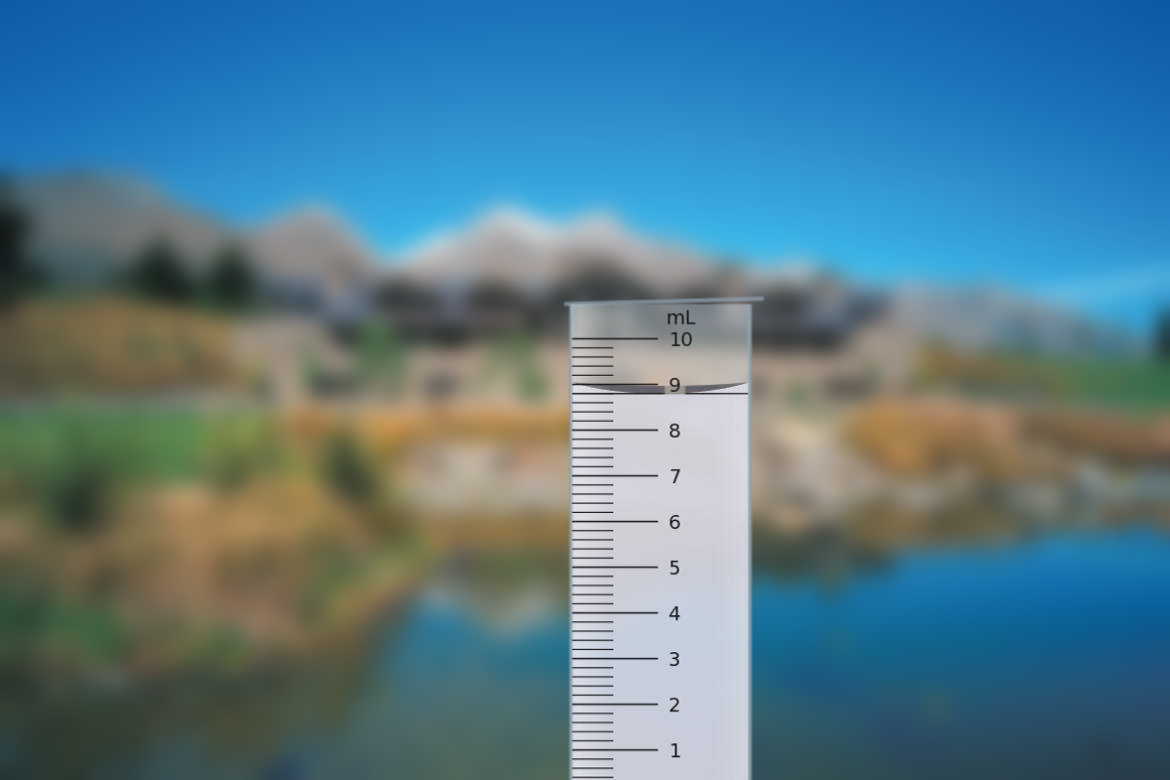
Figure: value=8.8 unit=mL
